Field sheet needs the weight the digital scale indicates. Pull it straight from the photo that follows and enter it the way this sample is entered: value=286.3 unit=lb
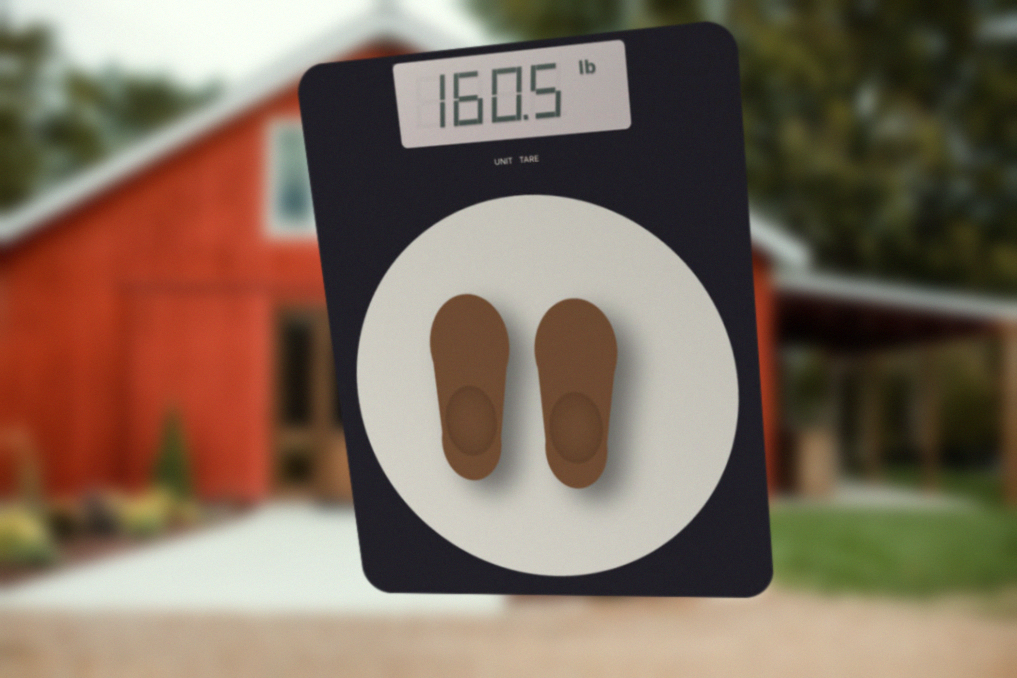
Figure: value=160.5 unit=lb
